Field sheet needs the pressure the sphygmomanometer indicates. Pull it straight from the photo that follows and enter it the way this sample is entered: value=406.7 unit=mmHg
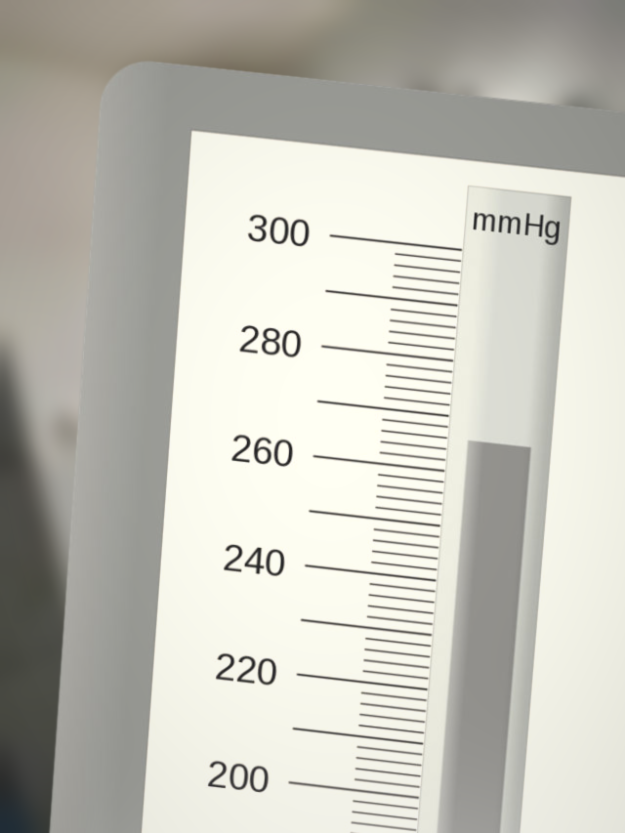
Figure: value=266 unit=mmHg
